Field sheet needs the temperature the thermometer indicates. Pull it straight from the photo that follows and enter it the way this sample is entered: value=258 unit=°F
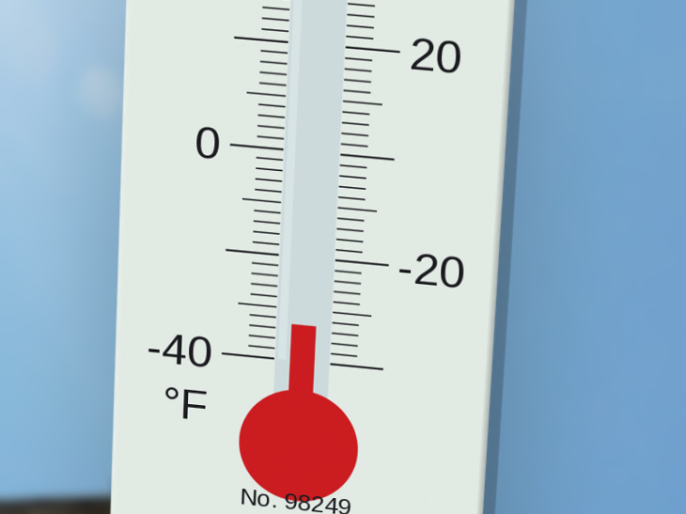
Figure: value=-33 unit=°F
